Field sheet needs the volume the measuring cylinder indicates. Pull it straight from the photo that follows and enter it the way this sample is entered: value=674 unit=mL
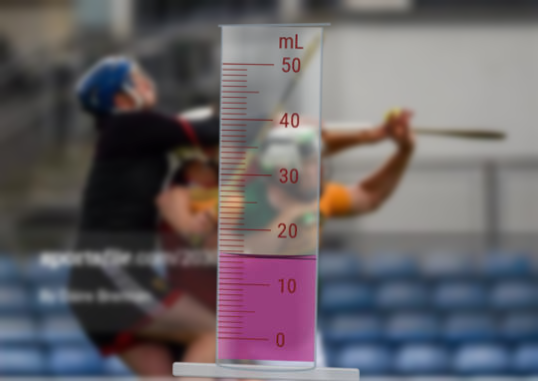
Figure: value=15 unit=mL
